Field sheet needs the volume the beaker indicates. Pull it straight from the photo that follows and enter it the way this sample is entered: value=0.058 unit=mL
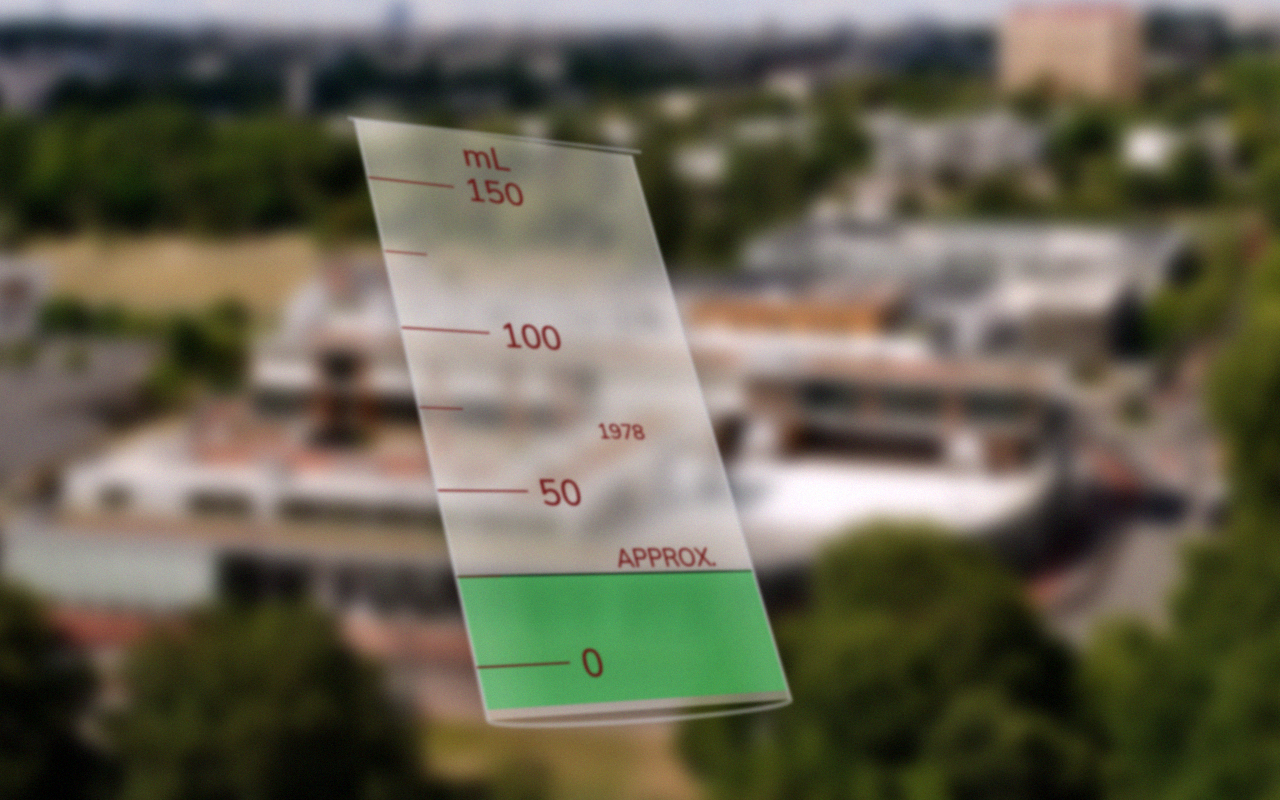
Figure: value=25 unit=mL
